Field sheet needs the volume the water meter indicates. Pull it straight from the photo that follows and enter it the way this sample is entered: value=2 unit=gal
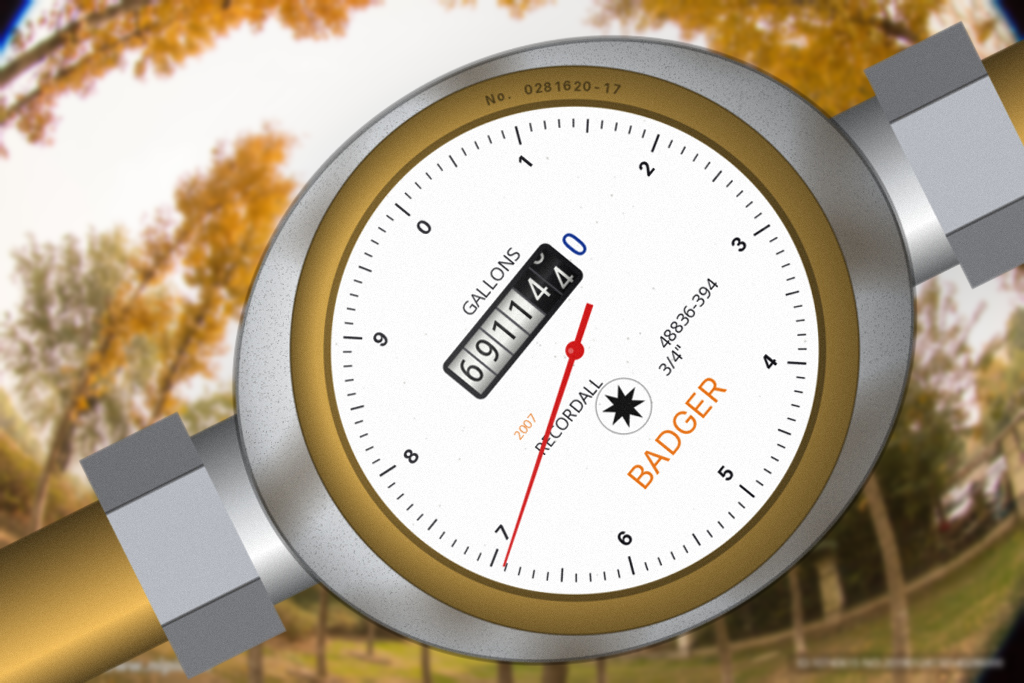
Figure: value=6911436.9 unit=gal
